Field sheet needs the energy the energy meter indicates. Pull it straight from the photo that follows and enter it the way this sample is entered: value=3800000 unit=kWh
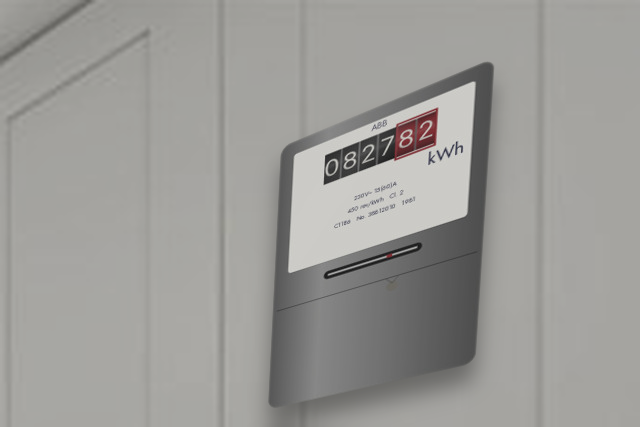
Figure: value=827.82 unit=kWh
